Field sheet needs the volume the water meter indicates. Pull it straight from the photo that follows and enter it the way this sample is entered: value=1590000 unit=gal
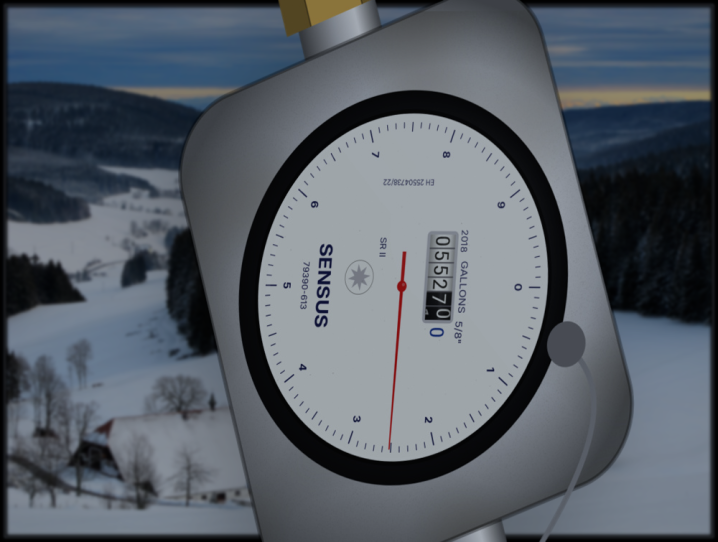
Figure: value=552702.5 unit=gal
